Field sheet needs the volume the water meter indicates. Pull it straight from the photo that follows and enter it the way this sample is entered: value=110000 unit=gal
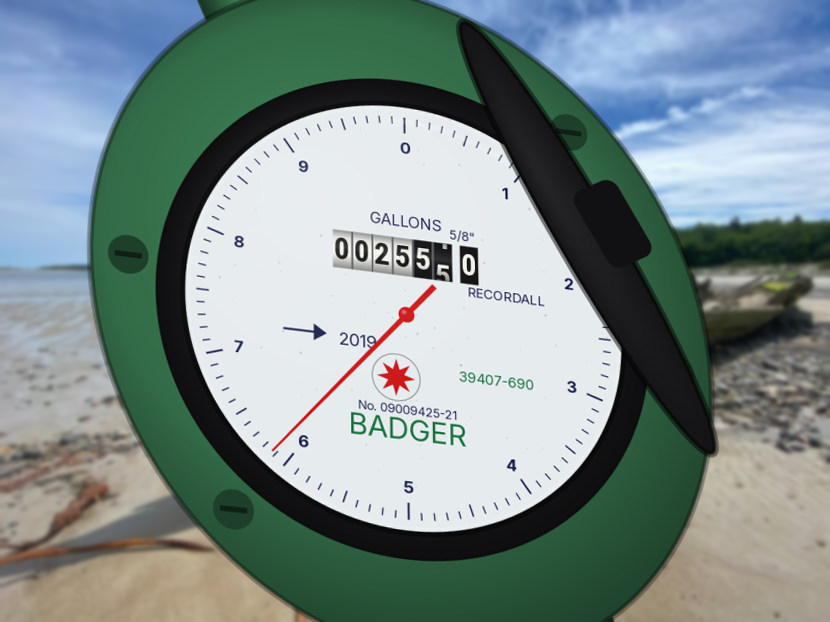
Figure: value=25546.1 unit=gal
